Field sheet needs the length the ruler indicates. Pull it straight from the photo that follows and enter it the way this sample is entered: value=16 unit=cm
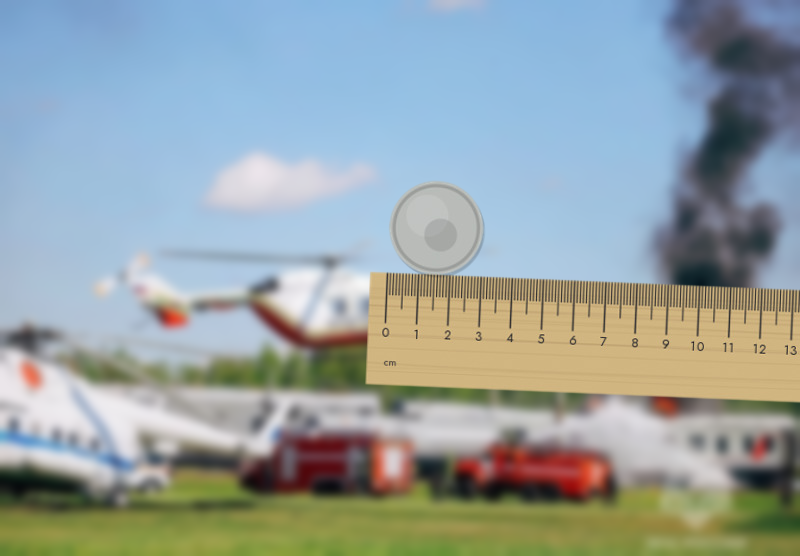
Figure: value=3 unit=cm
